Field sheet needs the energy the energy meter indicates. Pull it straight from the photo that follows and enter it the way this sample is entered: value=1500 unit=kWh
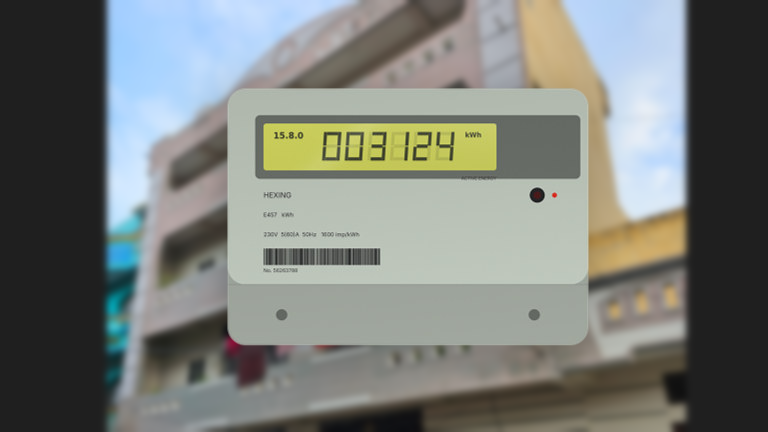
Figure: value=3124 unit=kWh
